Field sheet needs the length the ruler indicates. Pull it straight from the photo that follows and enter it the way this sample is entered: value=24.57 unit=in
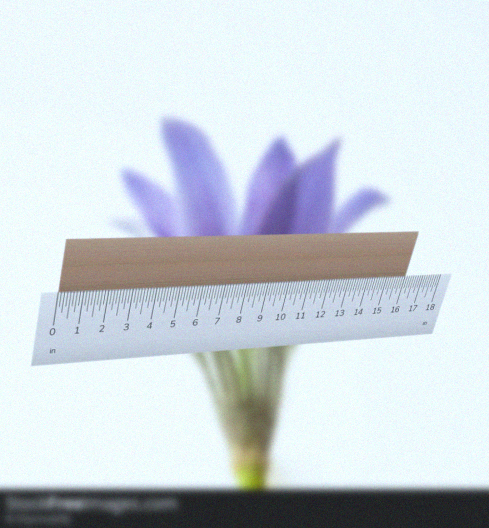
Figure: value=16 unit=in
